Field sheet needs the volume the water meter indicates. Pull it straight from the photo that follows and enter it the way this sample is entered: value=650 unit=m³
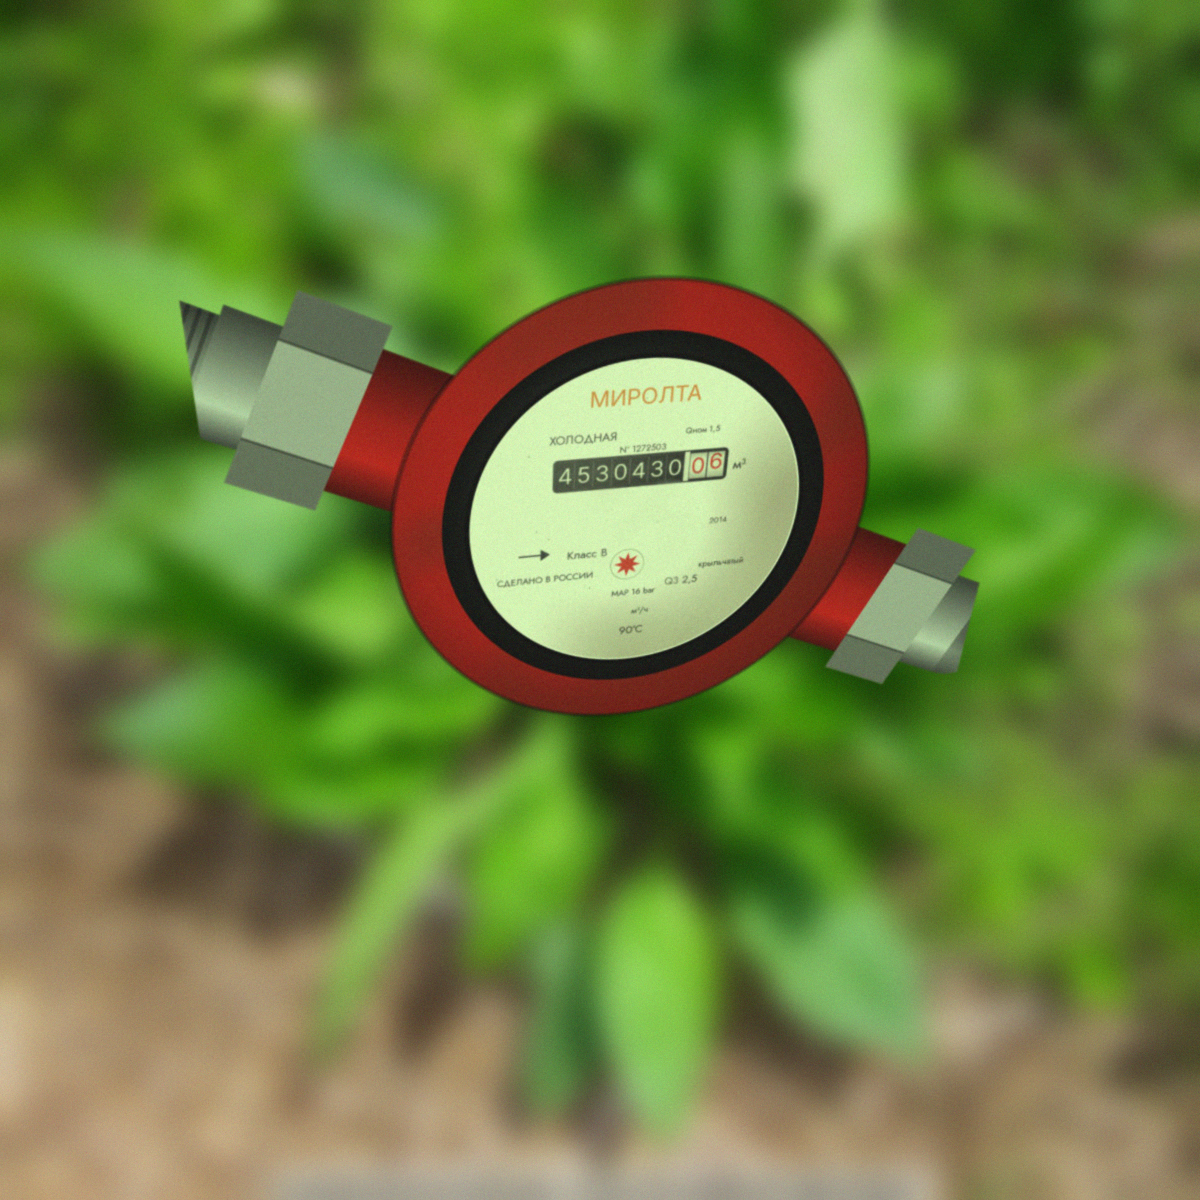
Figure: value=4530430.06 unit=m³
